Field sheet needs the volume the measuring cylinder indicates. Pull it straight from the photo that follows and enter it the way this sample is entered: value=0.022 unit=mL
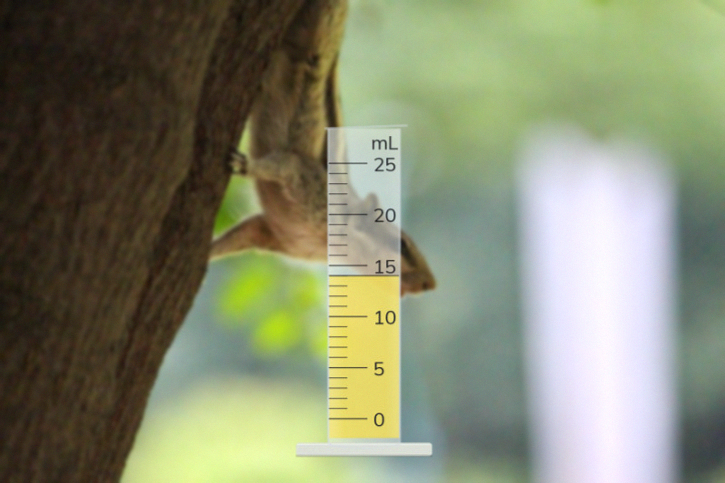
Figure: value=14 unit=mL
